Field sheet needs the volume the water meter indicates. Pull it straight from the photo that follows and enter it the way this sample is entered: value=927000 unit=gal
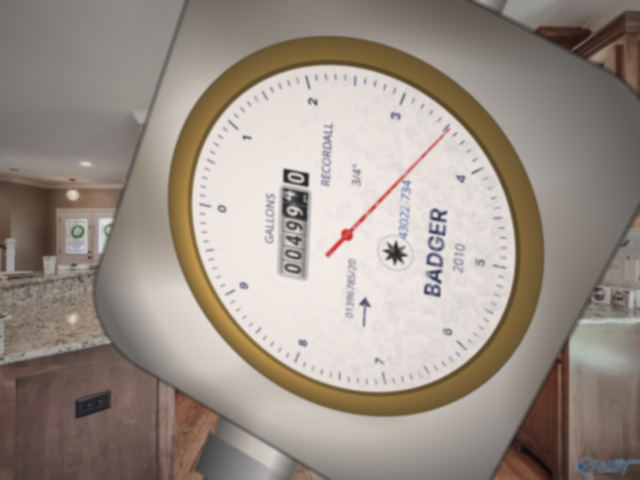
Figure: value=49943.5 unit=gal
